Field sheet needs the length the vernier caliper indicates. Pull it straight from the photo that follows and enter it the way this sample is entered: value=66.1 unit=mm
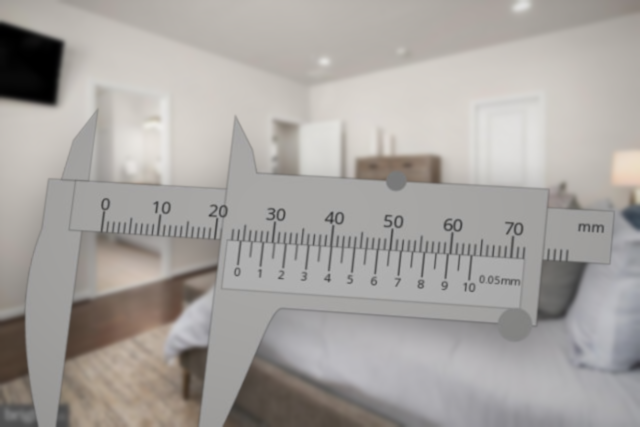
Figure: value=24.5 unit=mm
